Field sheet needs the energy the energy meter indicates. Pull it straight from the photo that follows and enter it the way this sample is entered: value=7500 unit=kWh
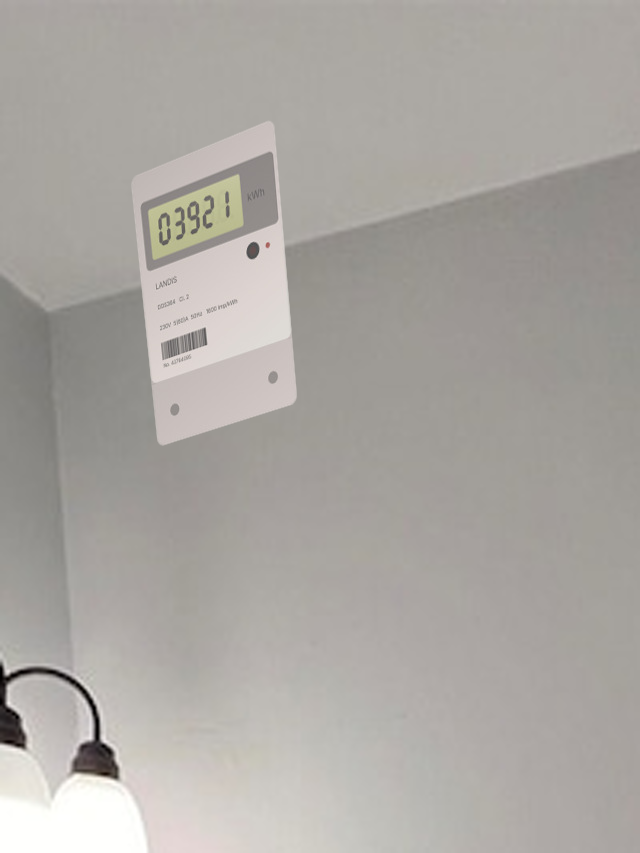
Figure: value=3921 unit=kWh
